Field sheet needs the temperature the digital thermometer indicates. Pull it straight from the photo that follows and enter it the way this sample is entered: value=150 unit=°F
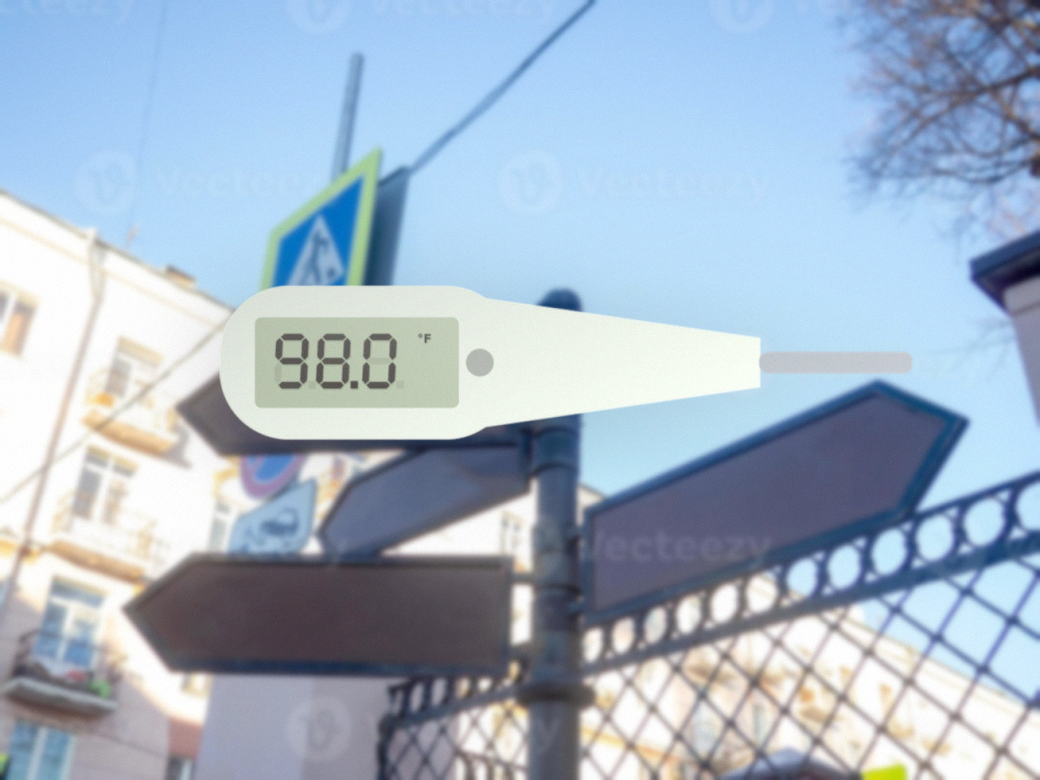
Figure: value=98.0 unit=°F
